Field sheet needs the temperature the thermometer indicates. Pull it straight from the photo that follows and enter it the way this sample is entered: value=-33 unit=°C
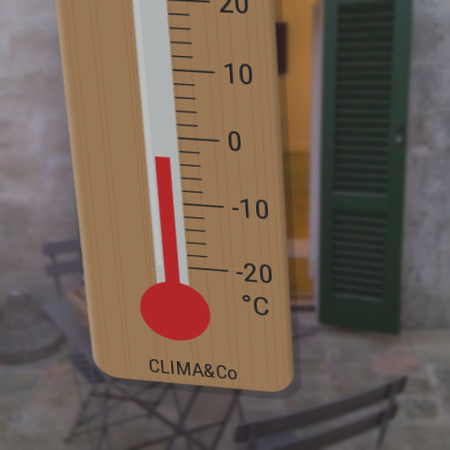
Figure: value=-3 unit=°C
